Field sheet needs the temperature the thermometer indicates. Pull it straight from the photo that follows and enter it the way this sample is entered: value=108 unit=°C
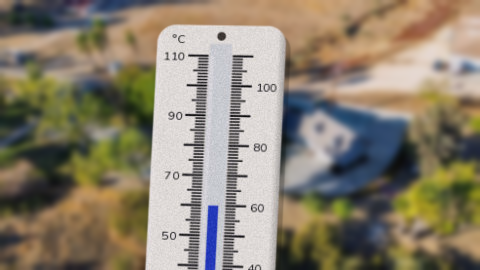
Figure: value=60 unit=°C
